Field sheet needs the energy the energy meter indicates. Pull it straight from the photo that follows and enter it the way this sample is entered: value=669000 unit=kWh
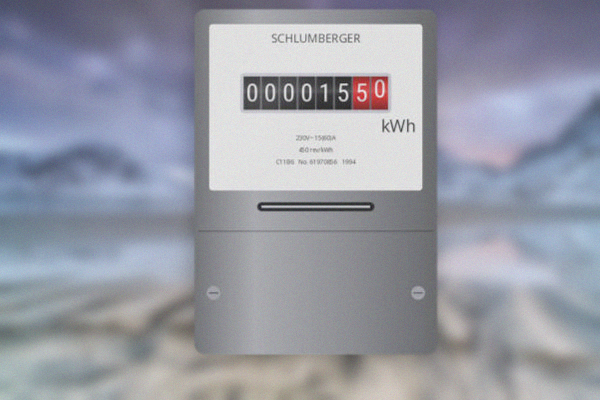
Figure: value=15.50 unit=kWh
